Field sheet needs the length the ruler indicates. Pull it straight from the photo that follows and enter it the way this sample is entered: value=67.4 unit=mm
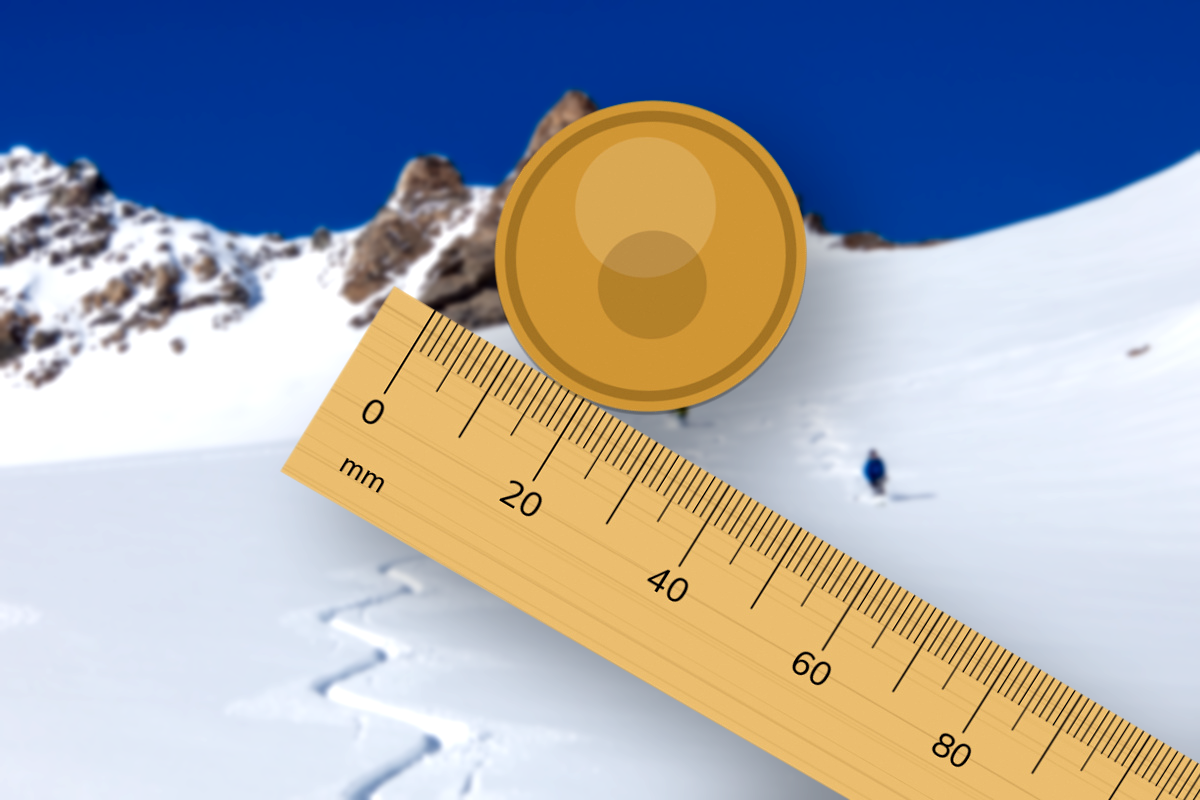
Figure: value=36 unit=mm
